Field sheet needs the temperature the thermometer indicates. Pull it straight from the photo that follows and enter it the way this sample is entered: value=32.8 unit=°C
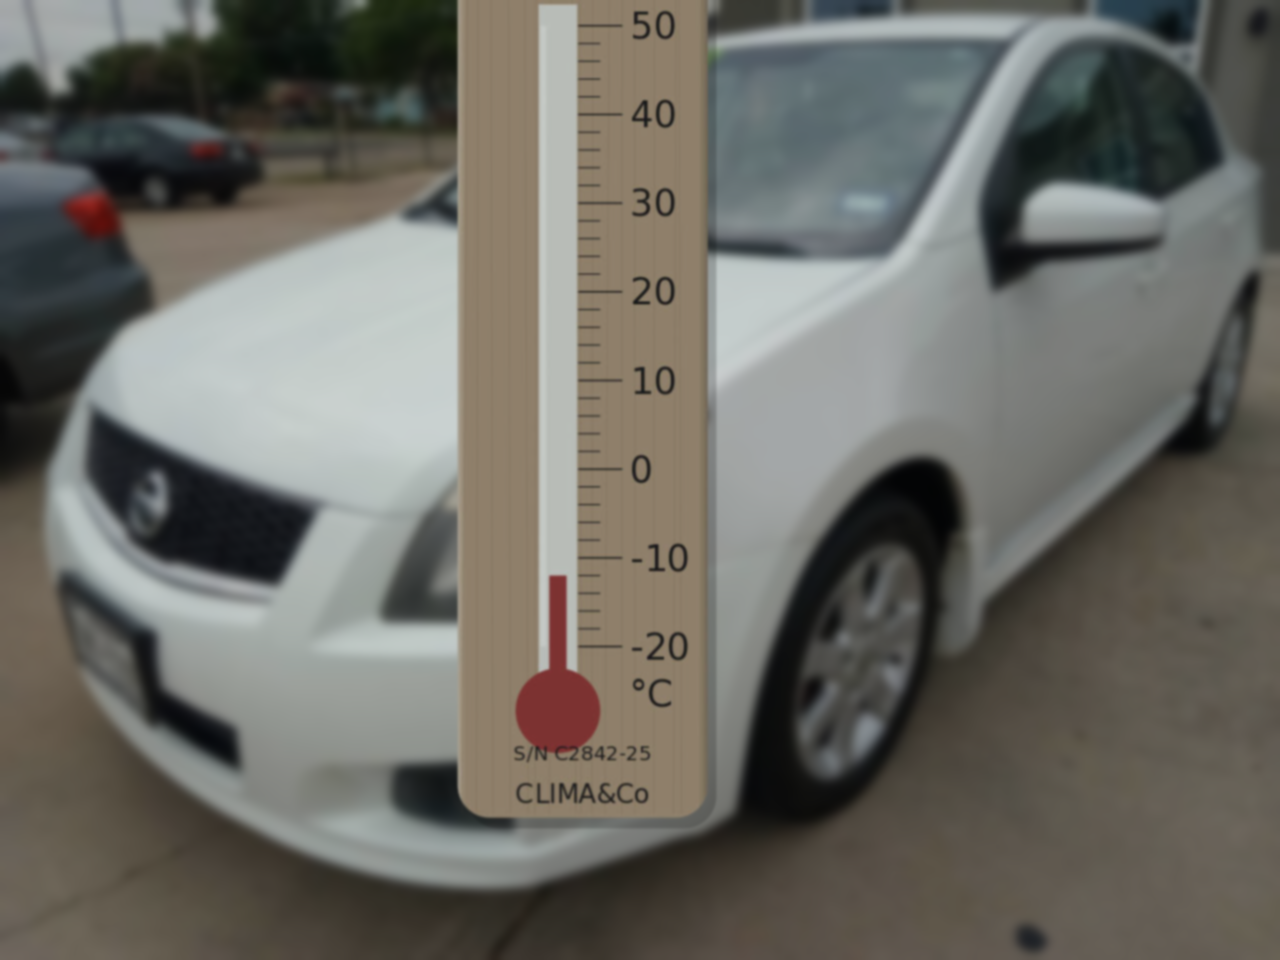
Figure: value=-12 unit=°C
